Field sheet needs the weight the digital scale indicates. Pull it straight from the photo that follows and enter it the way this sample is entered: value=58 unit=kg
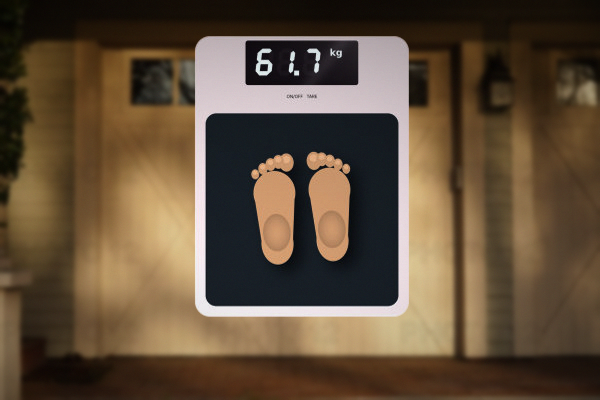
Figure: value=61.7 unit=kg
